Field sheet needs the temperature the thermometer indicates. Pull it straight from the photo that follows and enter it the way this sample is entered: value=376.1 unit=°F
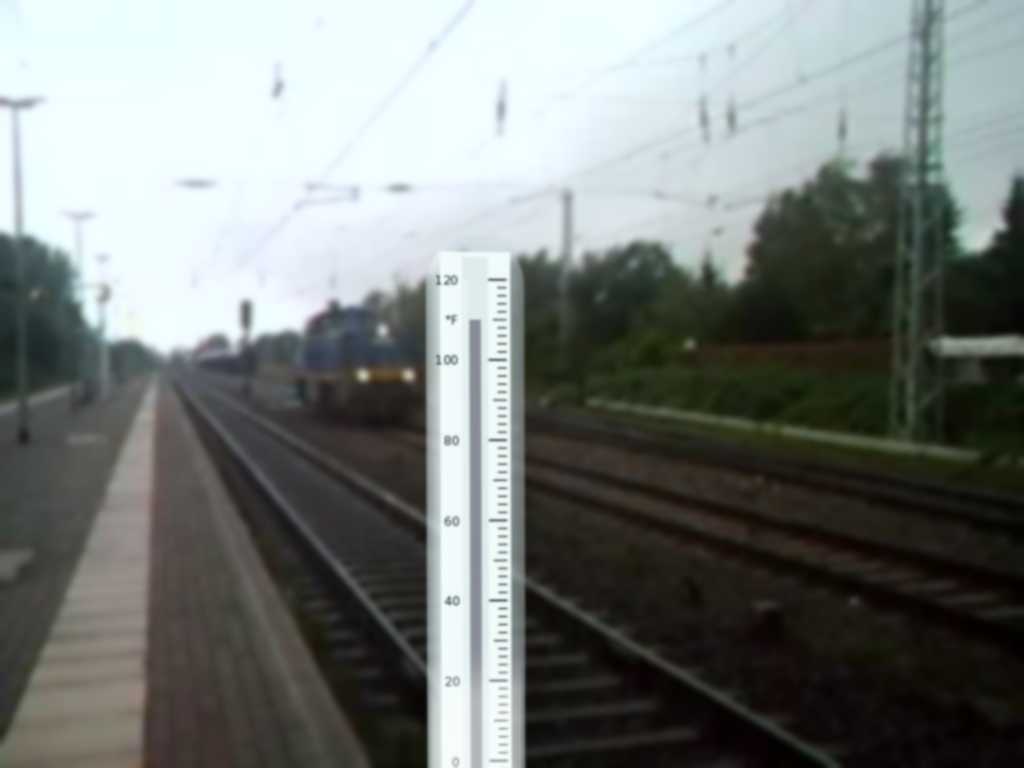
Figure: value=110 unit=°F
